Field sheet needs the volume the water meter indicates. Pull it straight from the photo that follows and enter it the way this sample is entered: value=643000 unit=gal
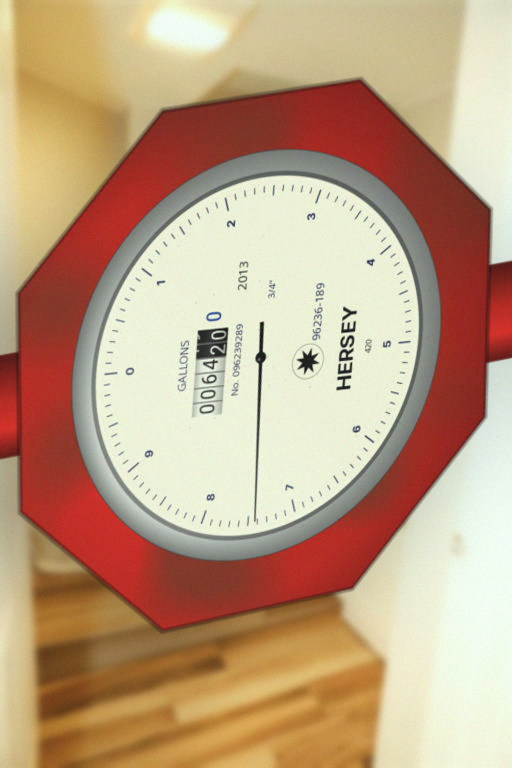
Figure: value=64197.4 unit=gal
